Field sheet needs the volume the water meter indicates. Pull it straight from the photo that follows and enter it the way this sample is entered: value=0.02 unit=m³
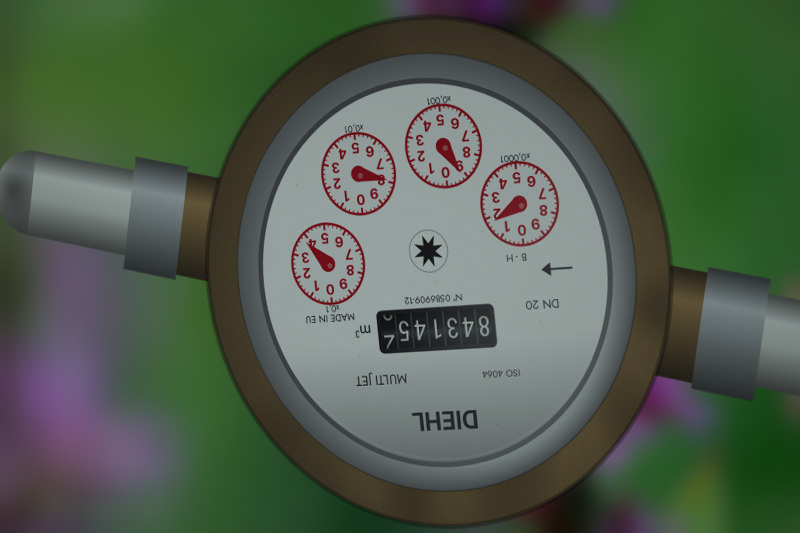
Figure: value=8431452.3791 unit=m³
